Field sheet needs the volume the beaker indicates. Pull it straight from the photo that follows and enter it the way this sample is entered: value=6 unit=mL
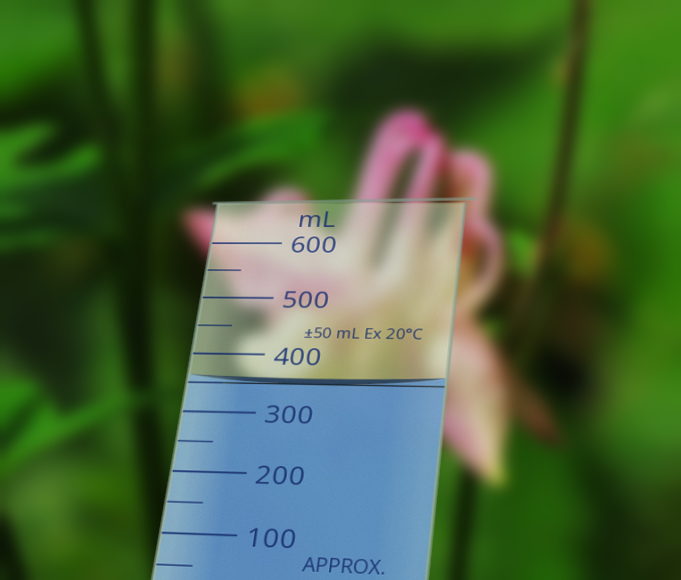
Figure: value=350 unit=mL
